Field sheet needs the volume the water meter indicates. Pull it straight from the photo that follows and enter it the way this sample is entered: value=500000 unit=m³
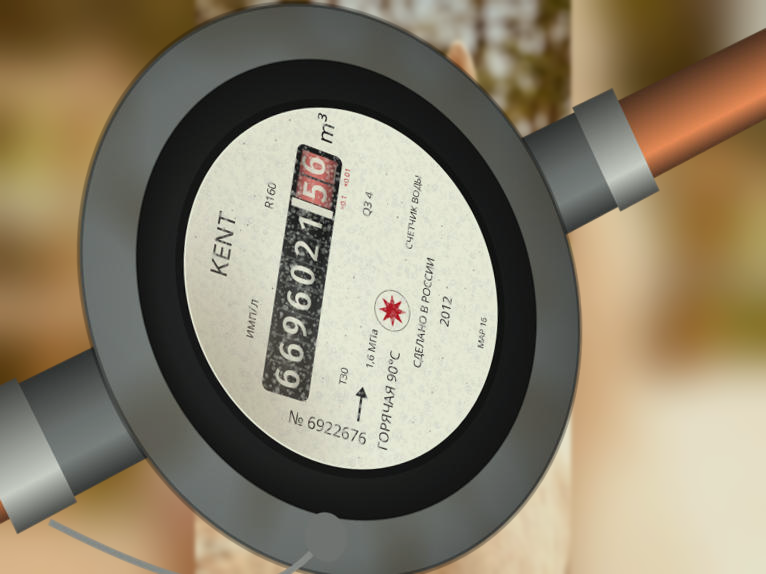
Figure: value=6696021.56 unit=m³
